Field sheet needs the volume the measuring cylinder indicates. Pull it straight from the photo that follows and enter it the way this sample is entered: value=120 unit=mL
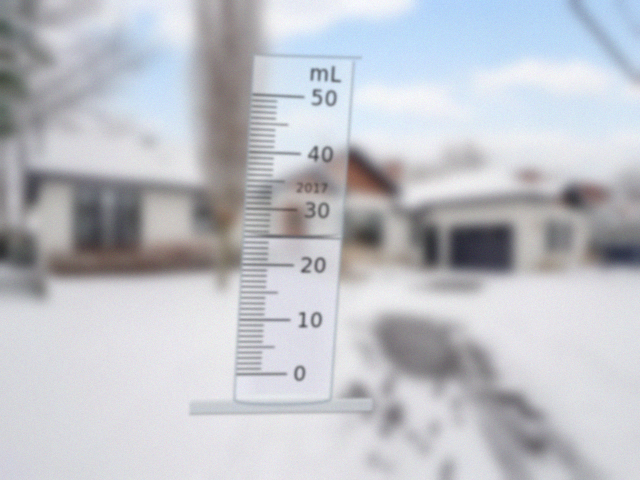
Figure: value=25 unit=mL
